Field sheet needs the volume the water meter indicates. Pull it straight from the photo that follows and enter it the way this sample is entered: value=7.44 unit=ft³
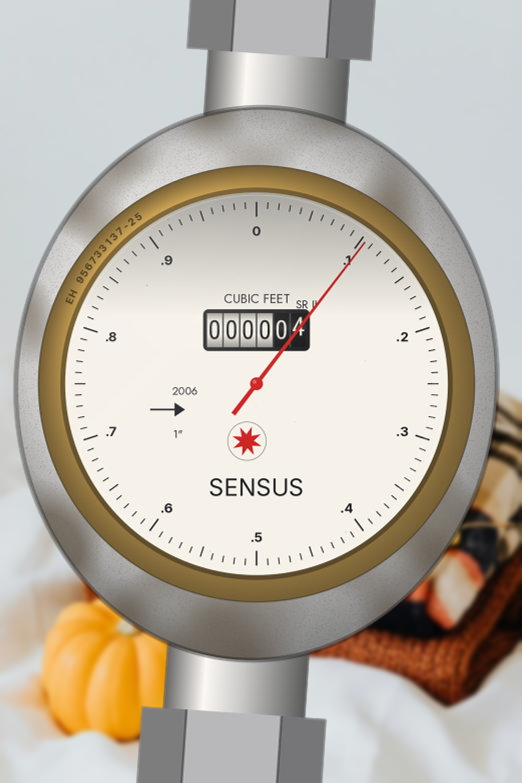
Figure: value=4.10 unit=ft³
